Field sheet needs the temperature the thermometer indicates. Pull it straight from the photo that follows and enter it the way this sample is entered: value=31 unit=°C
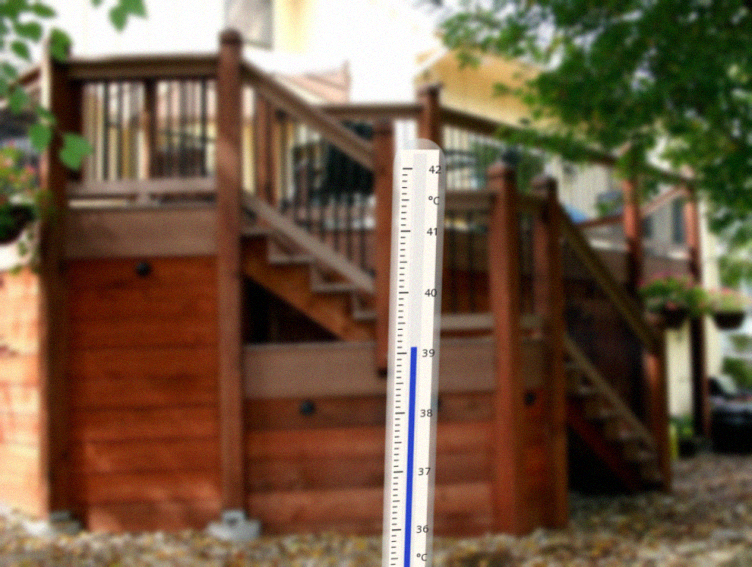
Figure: value=39.1 unit=°C
